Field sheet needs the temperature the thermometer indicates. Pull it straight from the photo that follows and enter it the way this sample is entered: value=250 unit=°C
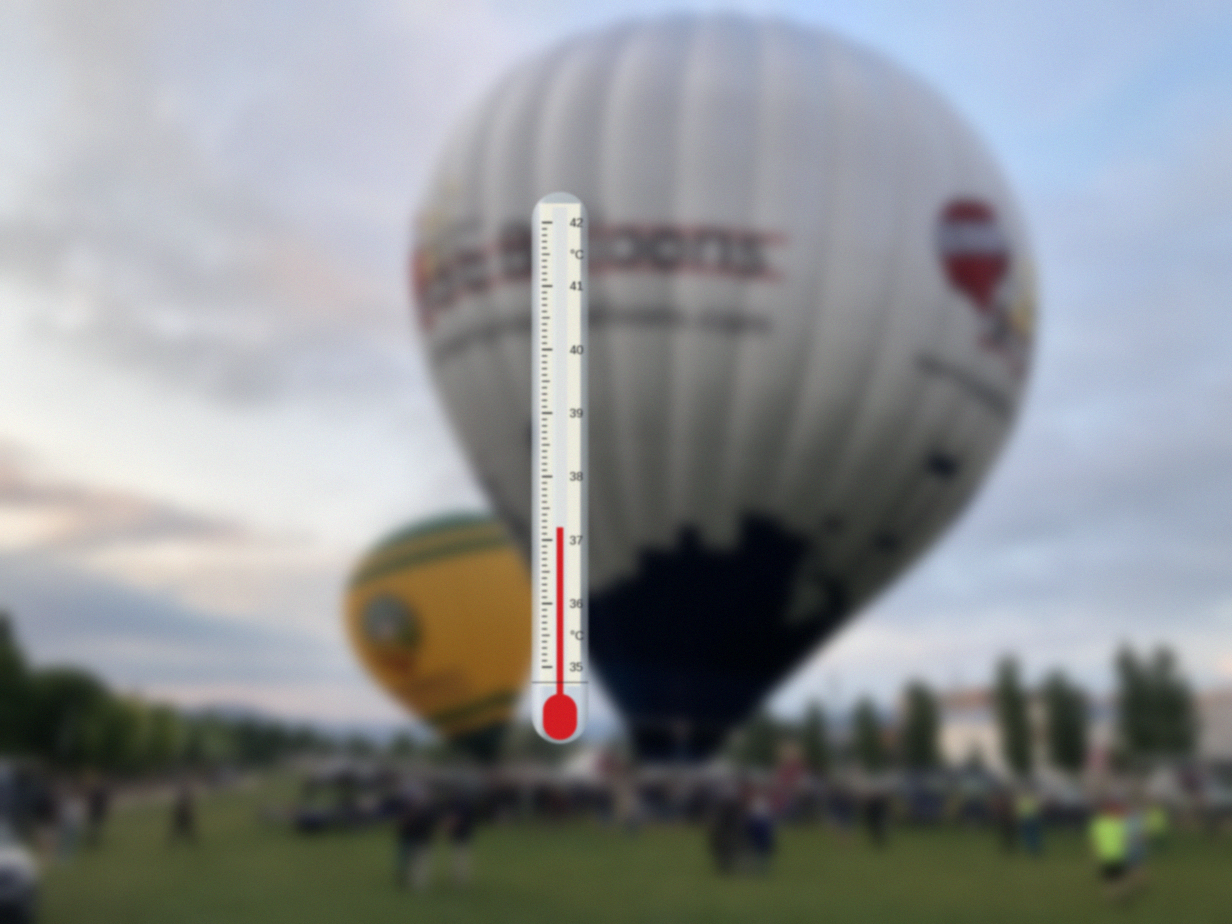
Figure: value=37.2 unit=°C
